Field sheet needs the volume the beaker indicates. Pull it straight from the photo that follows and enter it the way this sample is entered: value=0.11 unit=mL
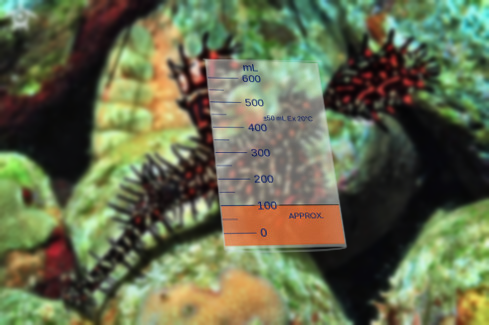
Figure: value=100 unit=mL
